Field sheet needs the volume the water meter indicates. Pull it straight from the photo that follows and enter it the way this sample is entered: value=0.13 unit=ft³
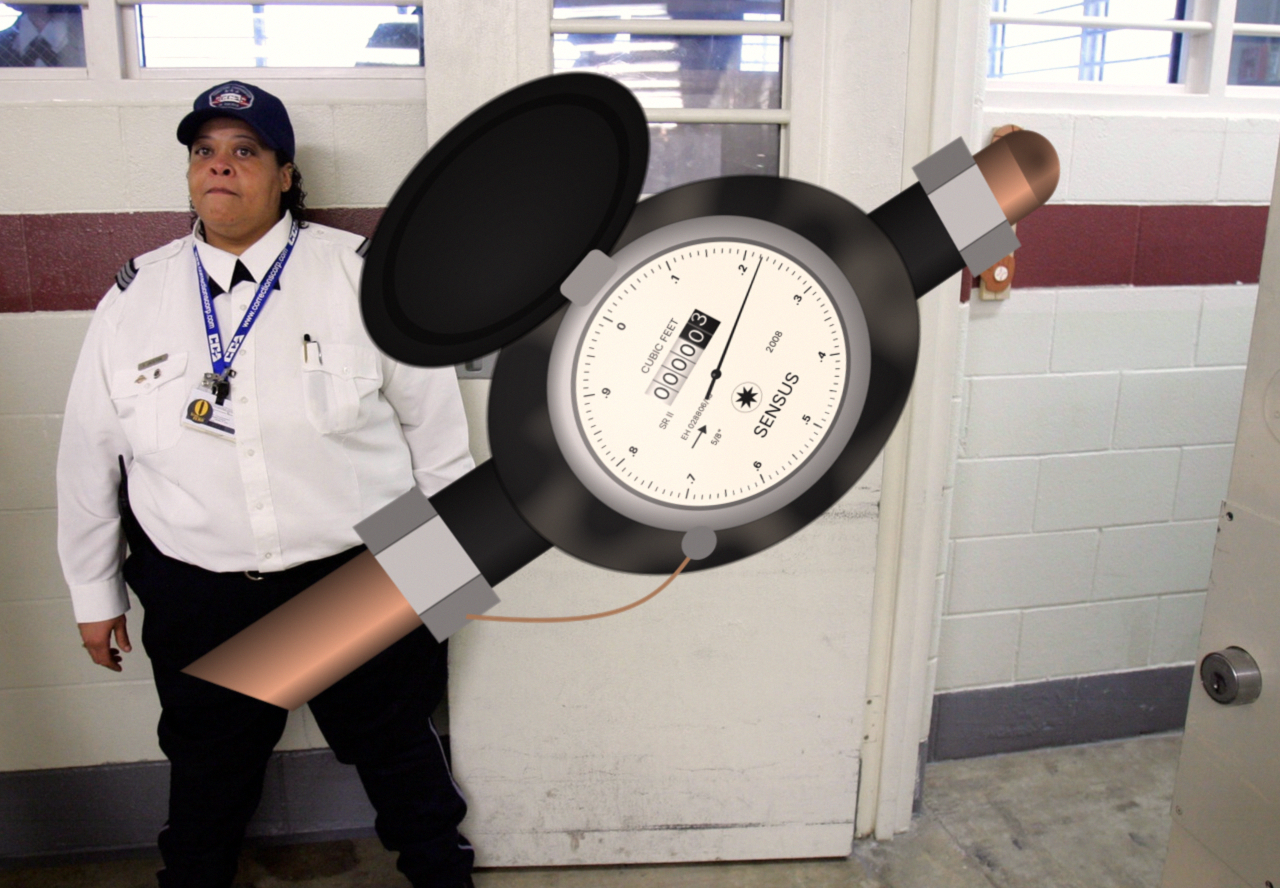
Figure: value=3.22 unit=ft³
